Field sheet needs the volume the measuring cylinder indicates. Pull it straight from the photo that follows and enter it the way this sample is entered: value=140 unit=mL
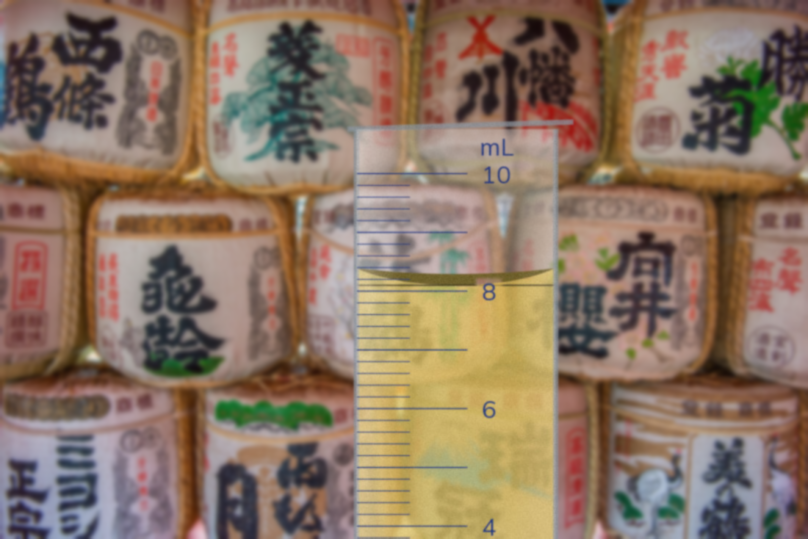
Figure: value=8.1 unit=mL
